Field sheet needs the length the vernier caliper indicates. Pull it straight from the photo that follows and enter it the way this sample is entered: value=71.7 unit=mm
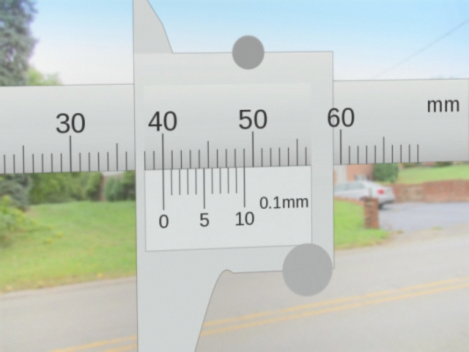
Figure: value=40.0 unit=mm
